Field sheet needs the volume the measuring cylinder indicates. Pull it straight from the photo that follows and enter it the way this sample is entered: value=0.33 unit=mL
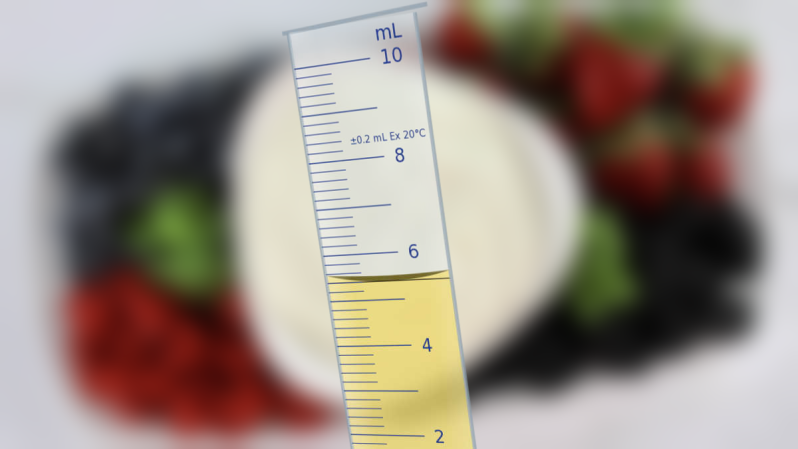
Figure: value=5.4 unit=mL
